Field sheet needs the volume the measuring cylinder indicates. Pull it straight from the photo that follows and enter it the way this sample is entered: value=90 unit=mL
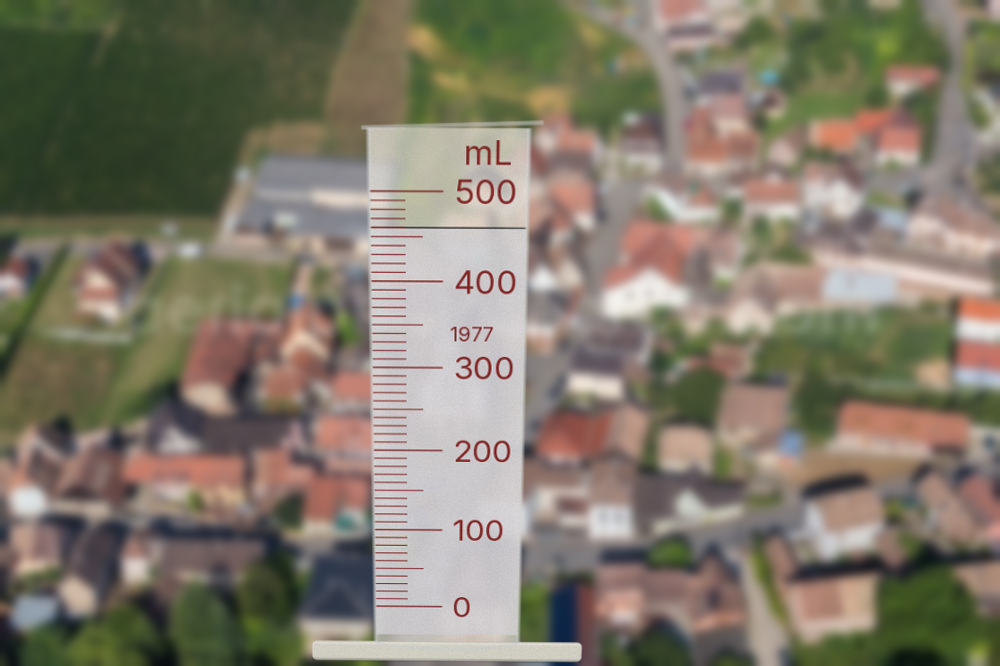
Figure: value=460 unit=mL
